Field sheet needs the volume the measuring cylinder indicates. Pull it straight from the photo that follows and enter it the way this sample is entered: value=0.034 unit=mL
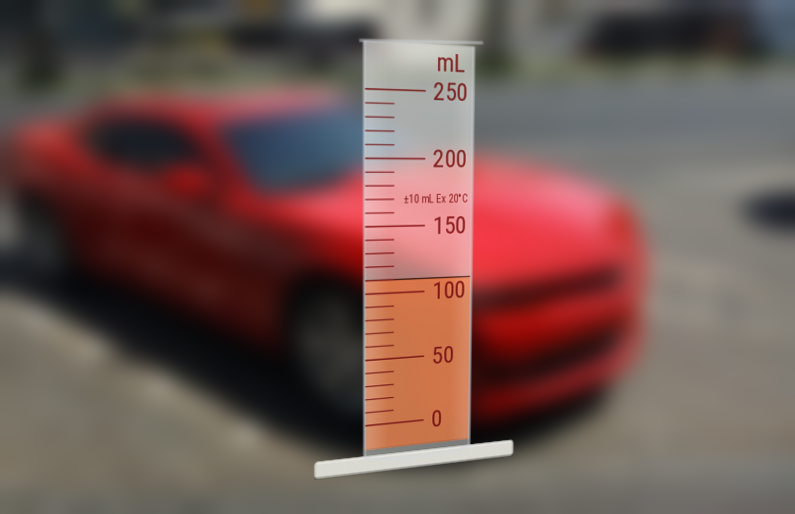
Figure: value=110 unit=mL
